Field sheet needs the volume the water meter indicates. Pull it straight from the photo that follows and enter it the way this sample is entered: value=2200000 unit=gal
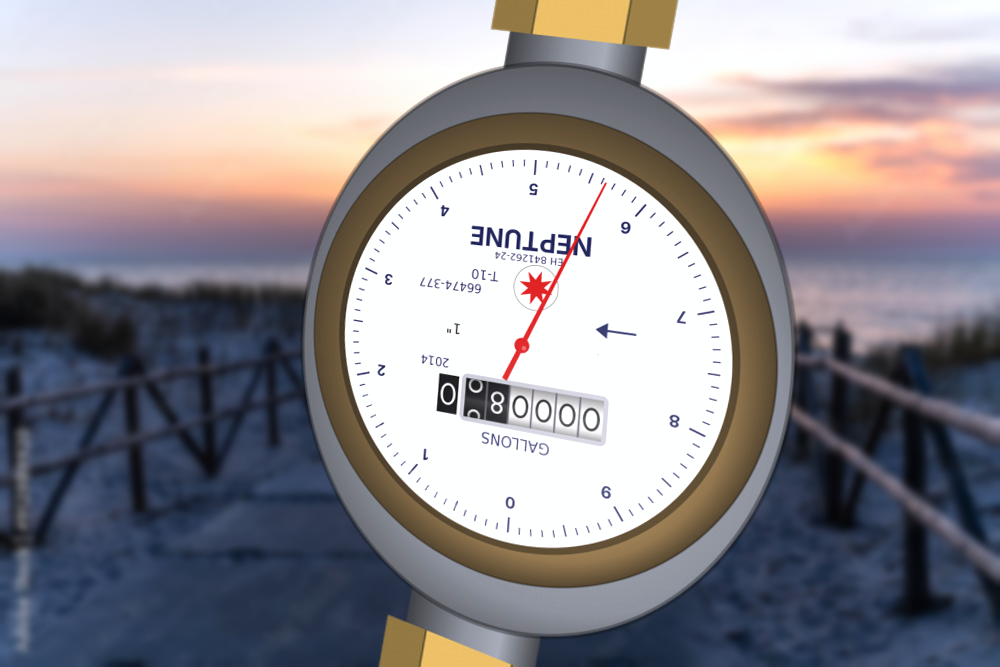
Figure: value=885.6 unit=gal
